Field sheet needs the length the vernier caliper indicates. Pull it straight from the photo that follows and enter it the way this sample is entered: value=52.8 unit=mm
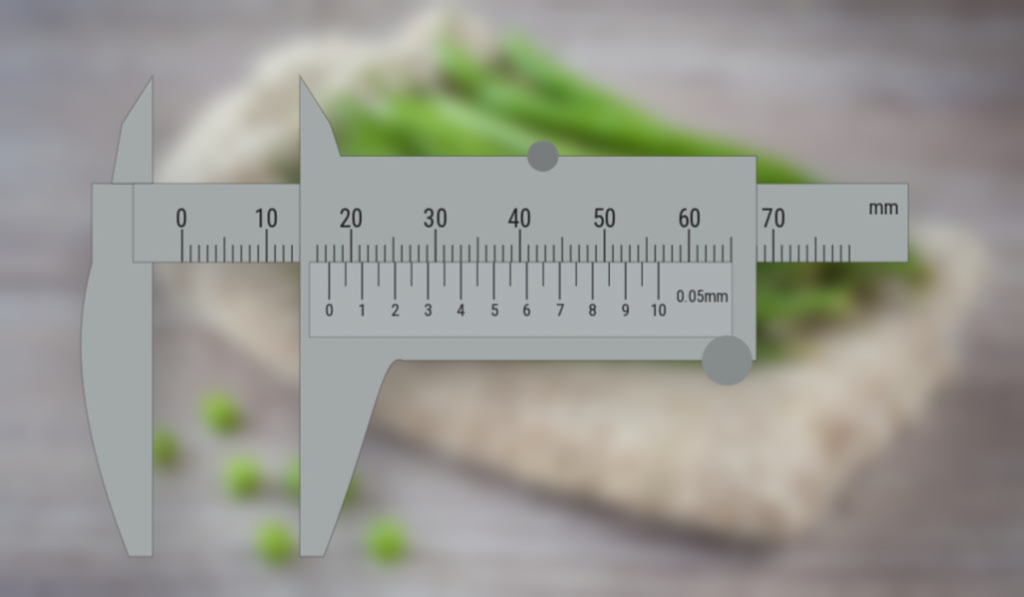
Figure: value=17.4 unit=mm
